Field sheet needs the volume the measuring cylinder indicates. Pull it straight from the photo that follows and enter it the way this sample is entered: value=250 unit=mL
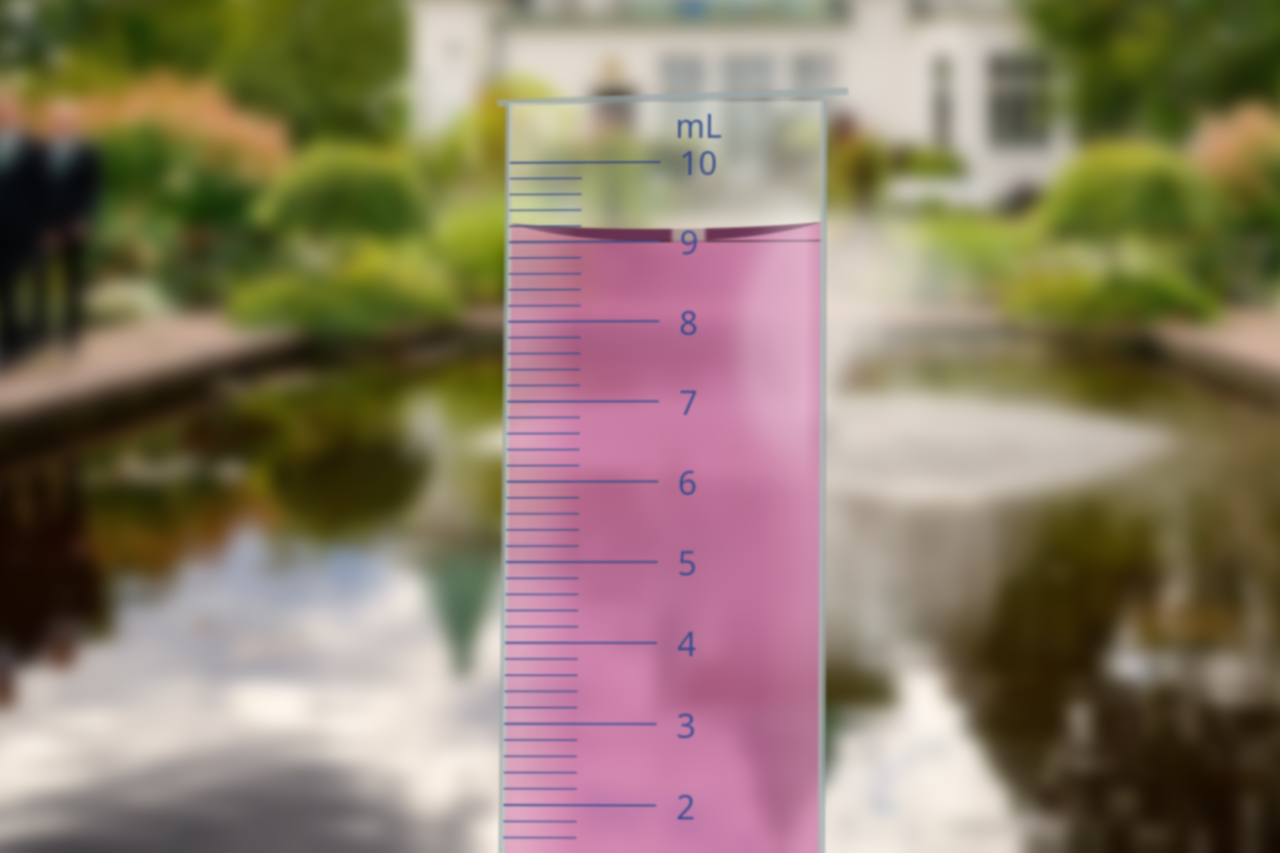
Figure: value=9 unit=mL
